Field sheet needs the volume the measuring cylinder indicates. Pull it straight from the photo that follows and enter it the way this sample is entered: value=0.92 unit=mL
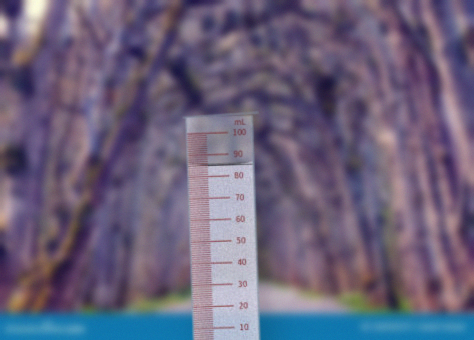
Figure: value=85 unit=mL
